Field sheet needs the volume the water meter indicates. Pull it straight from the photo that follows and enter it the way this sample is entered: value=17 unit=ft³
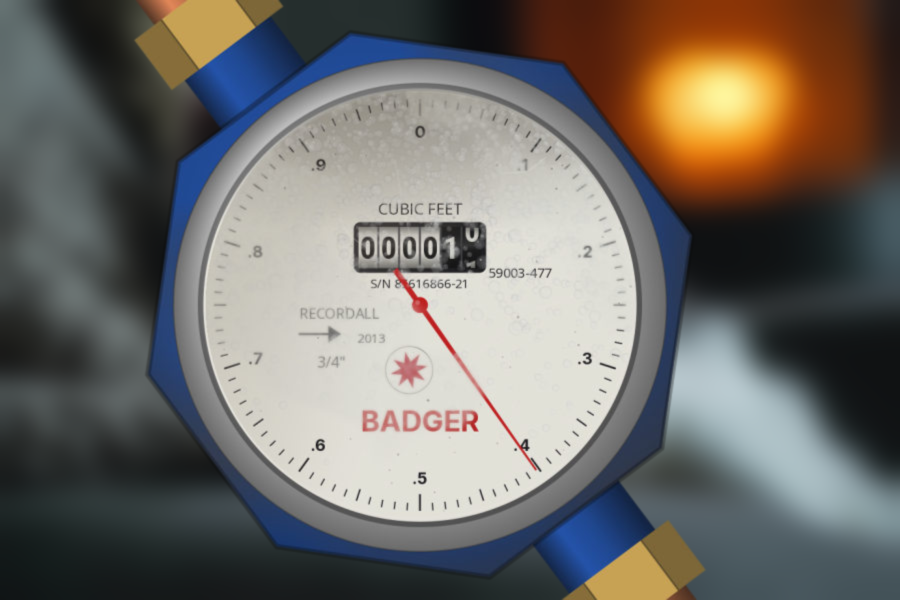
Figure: value=10.40 unit=ft³
